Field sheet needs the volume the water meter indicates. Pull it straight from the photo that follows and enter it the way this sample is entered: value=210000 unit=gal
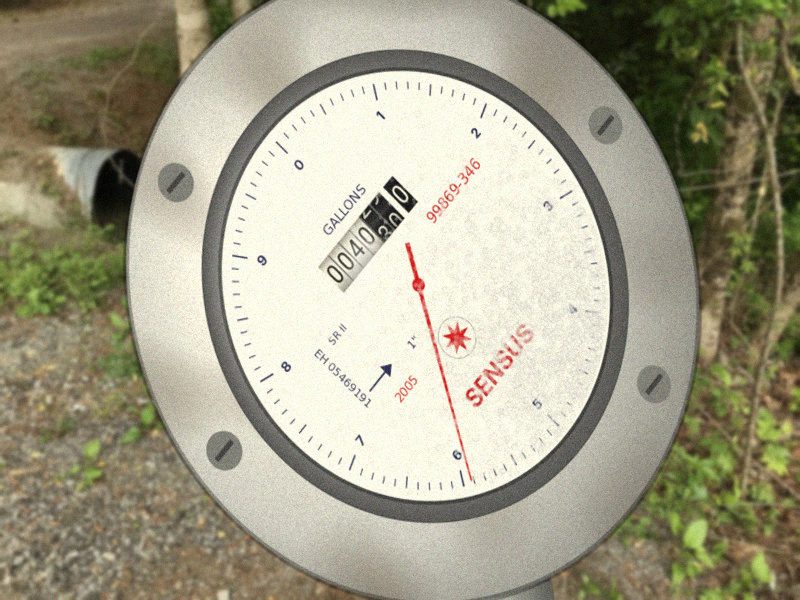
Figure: value=40295.9 unit=gal
